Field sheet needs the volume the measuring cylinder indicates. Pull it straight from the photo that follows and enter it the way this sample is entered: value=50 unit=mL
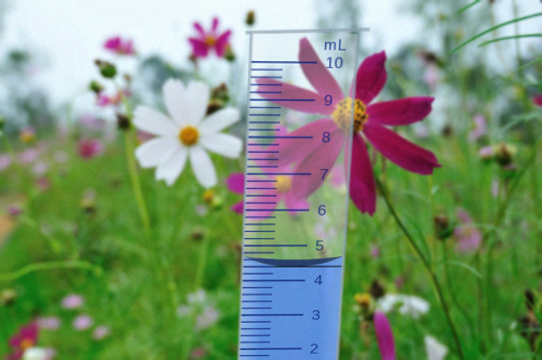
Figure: value=4.4 unit=mL
